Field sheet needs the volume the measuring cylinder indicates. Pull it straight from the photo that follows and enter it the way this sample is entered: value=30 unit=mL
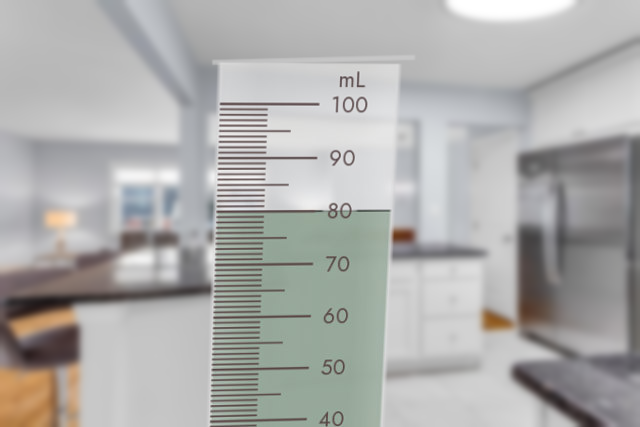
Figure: value=80 unit=mL
